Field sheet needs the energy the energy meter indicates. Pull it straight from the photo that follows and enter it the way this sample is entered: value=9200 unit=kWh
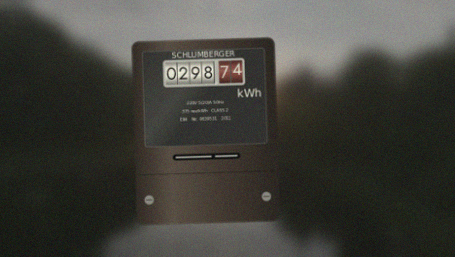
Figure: value=298.74 unit=kWh
